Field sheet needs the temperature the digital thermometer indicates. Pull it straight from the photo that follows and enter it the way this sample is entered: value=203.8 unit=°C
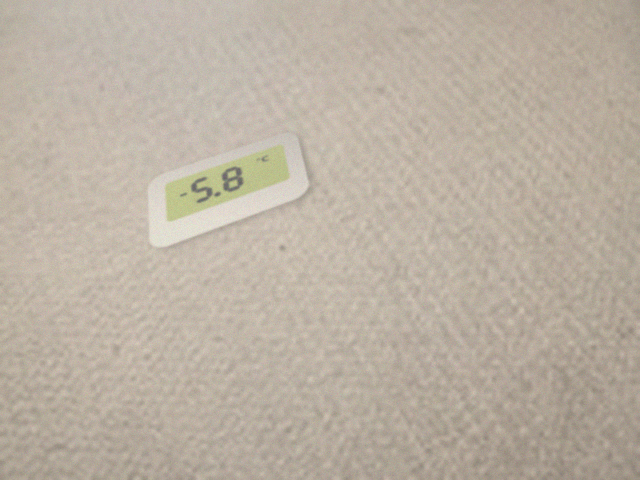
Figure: value=-5.8 unit=°C
